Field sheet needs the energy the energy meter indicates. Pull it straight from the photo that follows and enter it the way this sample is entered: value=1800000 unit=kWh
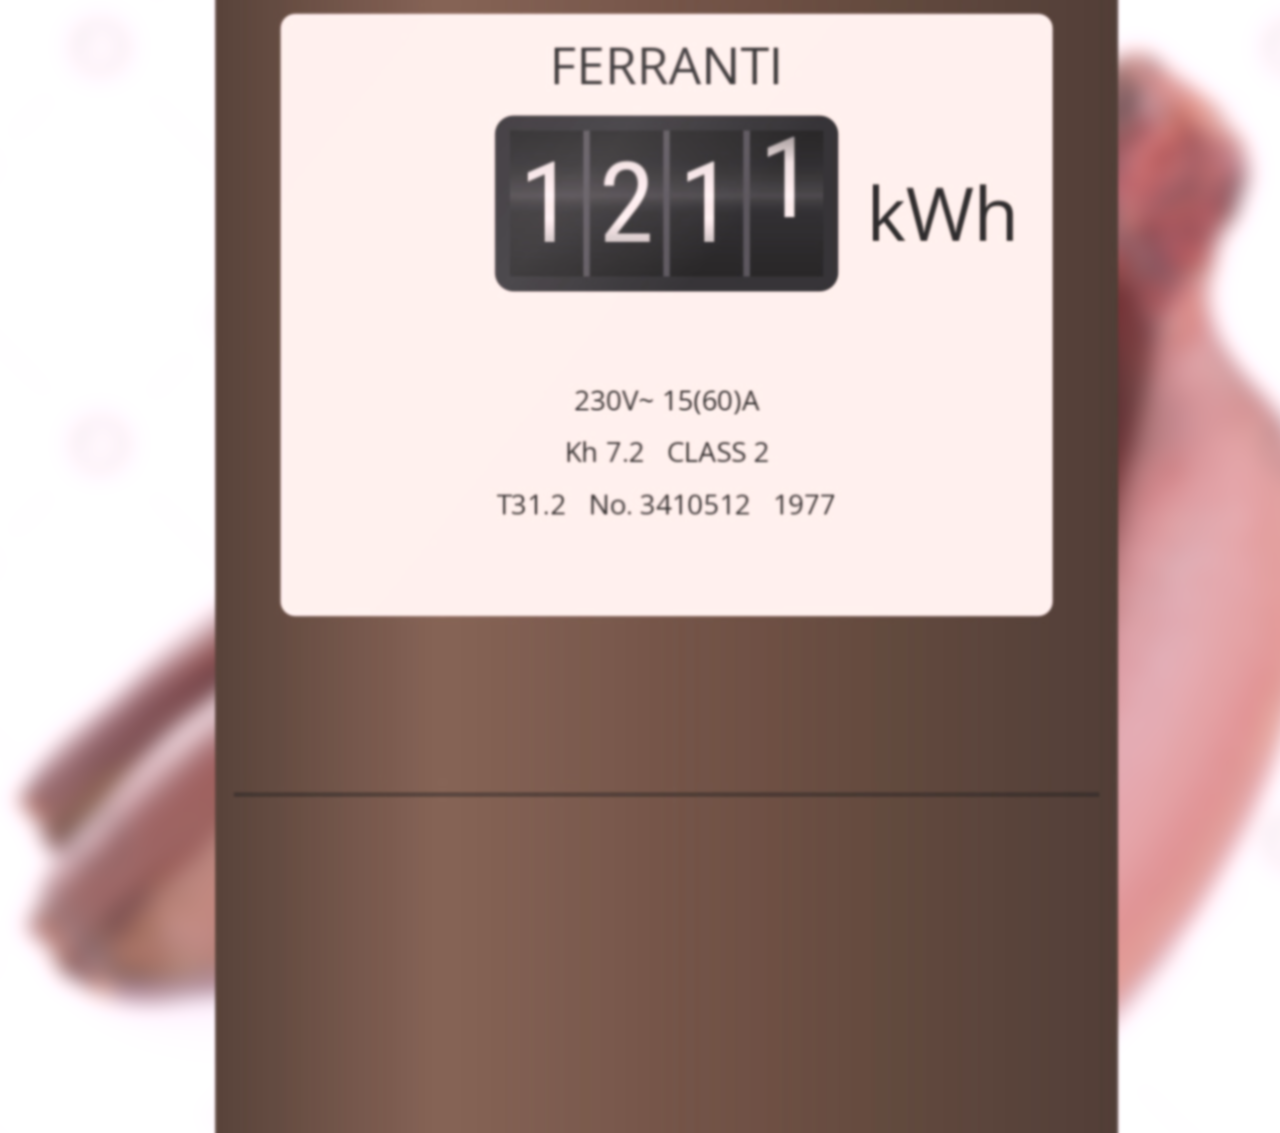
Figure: value=1211 unit=kWh
